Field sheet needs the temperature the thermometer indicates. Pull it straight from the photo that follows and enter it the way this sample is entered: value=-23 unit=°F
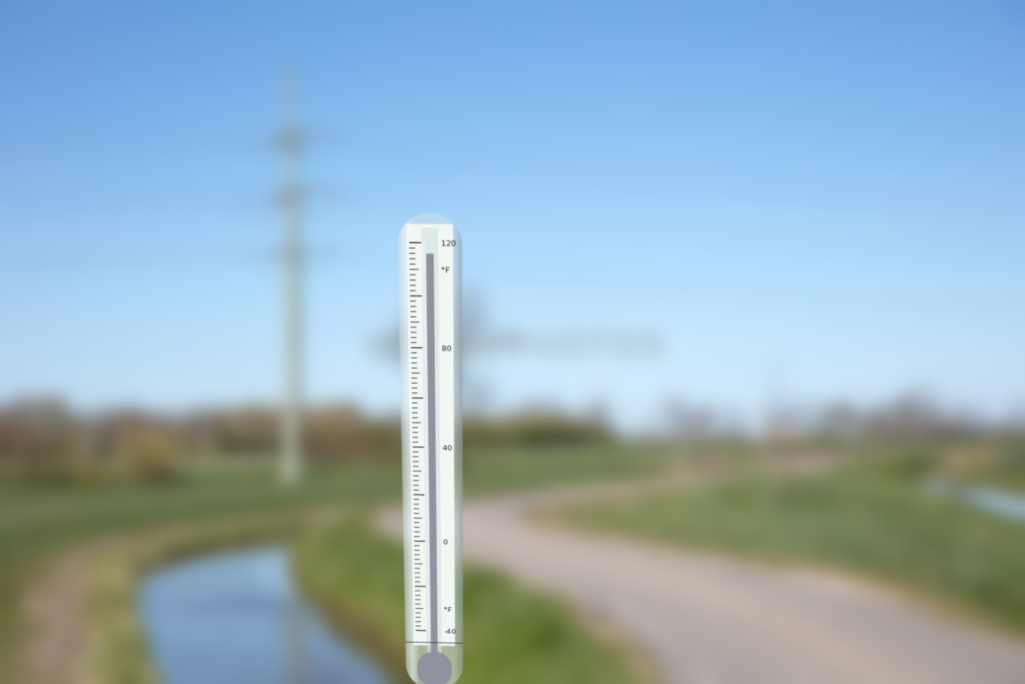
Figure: value=116 unit=°F
